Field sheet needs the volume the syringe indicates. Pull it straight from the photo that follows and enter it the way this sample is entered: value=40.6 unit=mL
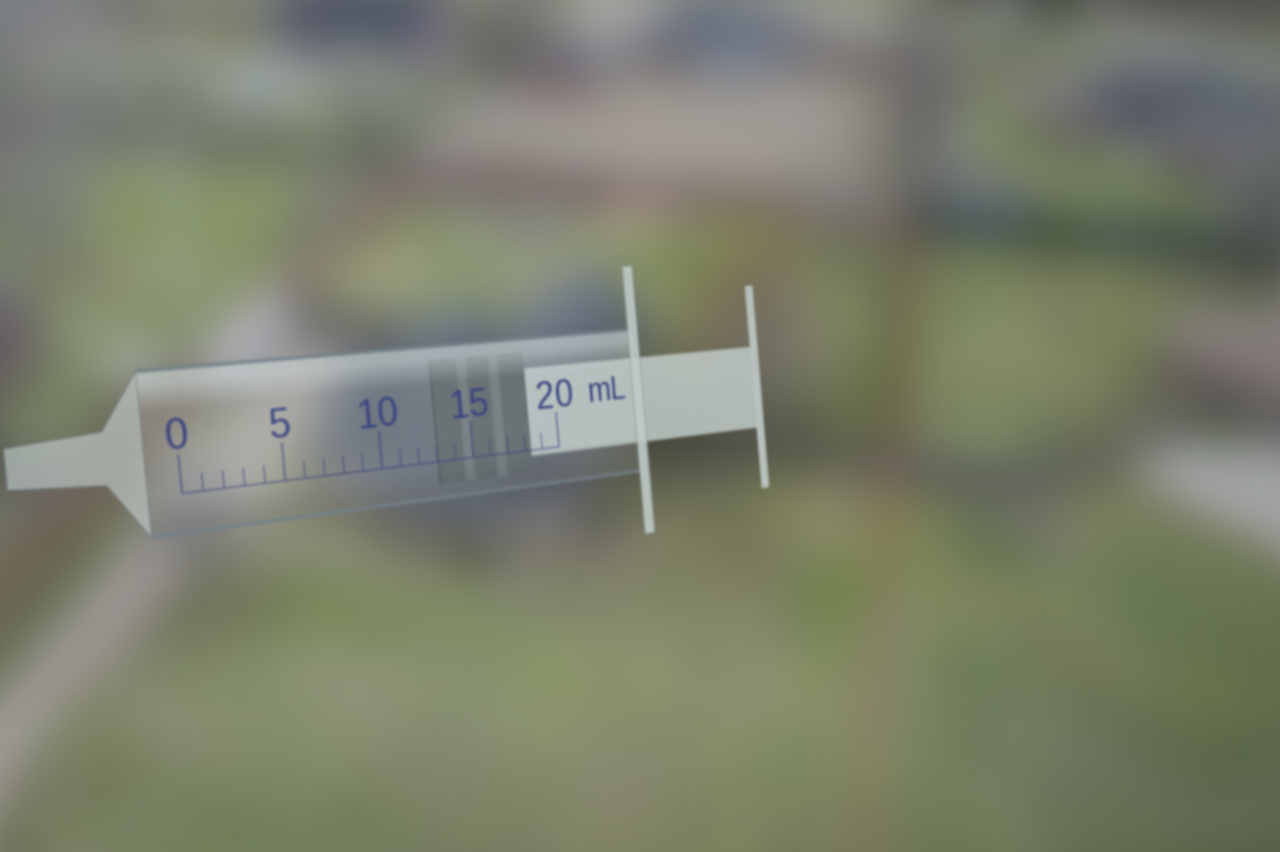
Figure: value=13 unit=mL
